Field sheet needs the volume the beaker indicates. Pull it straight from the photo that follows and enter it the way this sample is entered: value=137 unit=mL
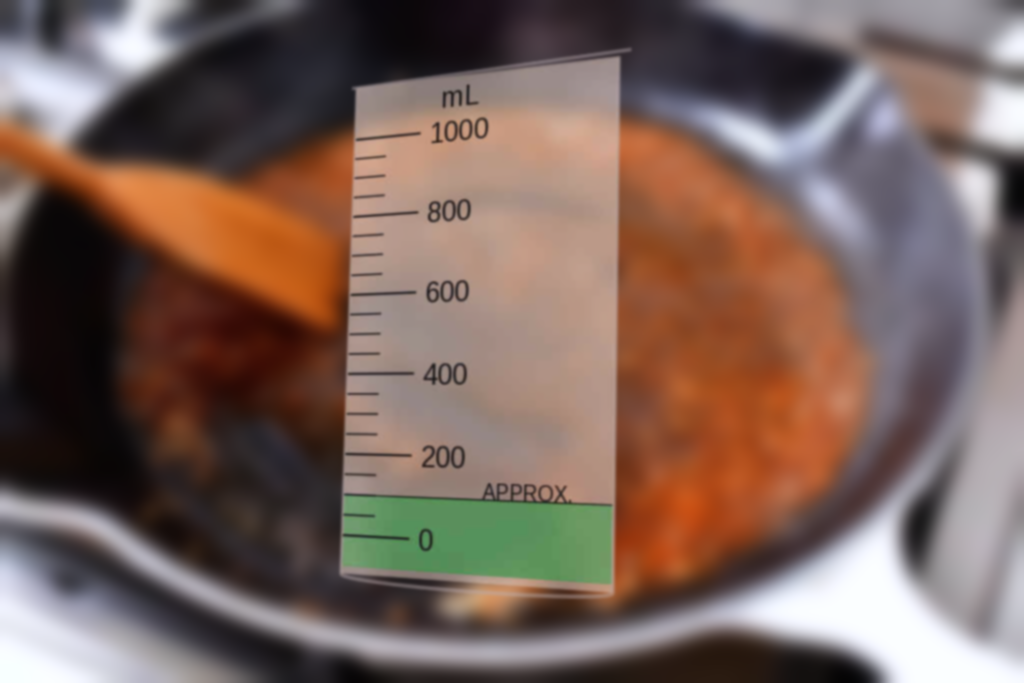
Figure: value=100 unit=mL
